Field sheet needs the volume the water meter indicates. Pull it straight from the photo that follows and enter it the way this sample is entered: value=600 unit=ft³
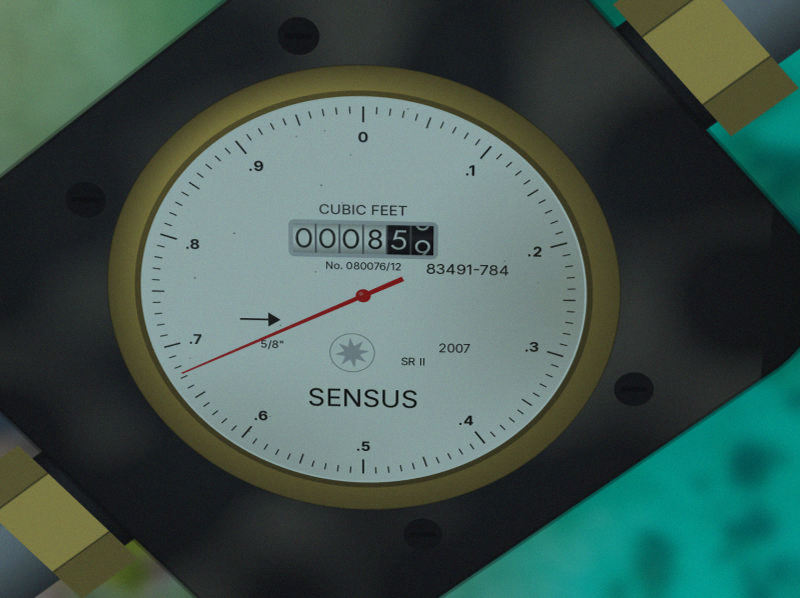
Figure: value=858.67 unit=ft³
